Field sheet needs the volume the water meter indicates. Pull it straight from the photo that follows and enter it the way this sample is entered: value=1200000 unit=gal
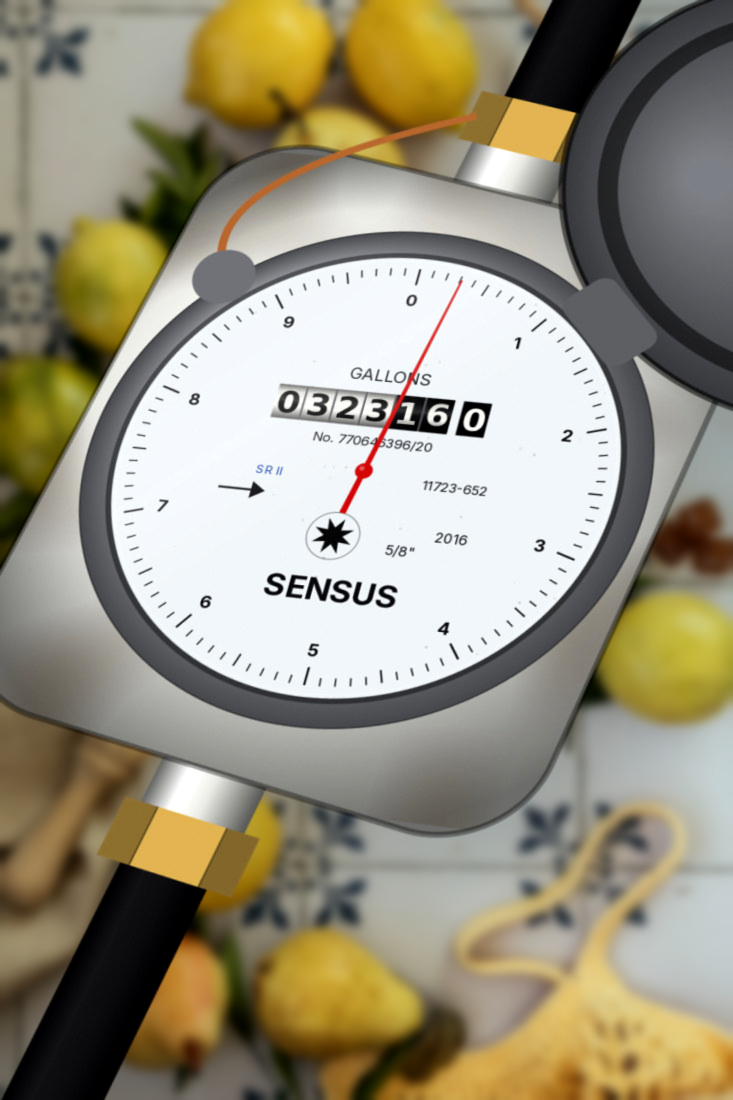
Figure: value=323160.3 unit=gal
